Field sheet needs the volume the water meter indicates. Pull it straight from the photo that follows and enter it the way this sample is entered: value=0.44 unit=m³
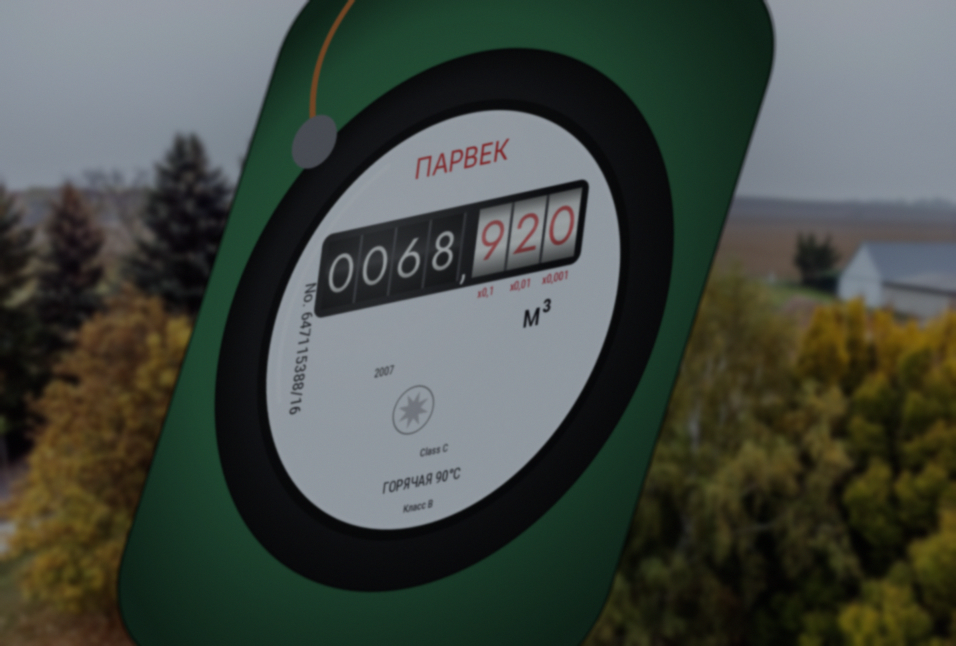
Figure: value=68.920 unit=m³
